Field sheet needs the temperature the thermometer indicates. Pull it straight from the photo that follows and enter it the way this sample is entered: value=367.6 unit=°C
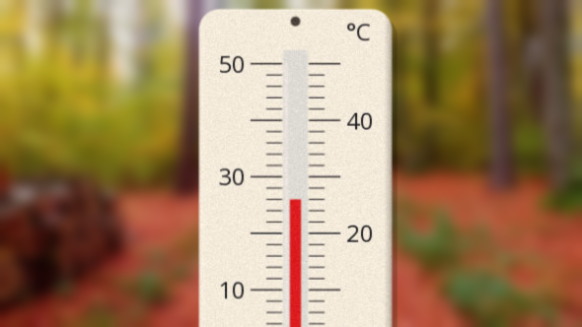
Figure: value=26 unit=°C
